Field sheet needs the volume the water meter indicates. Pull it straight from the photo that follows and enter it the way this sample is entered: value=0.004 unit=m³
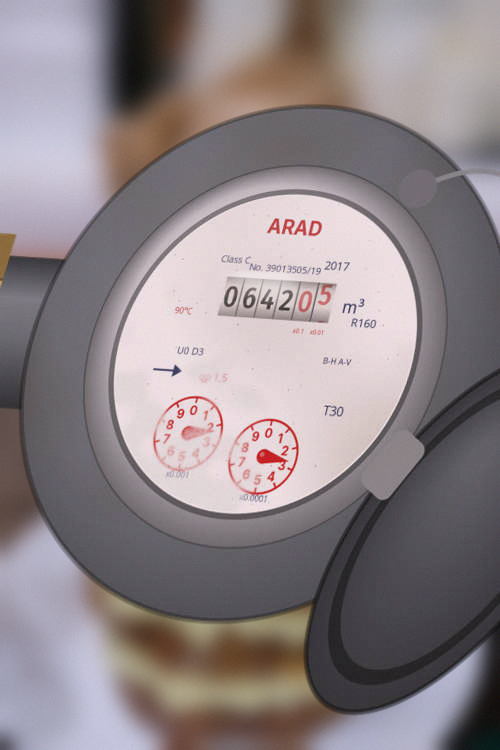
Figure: value=642.0522 unit=m³
